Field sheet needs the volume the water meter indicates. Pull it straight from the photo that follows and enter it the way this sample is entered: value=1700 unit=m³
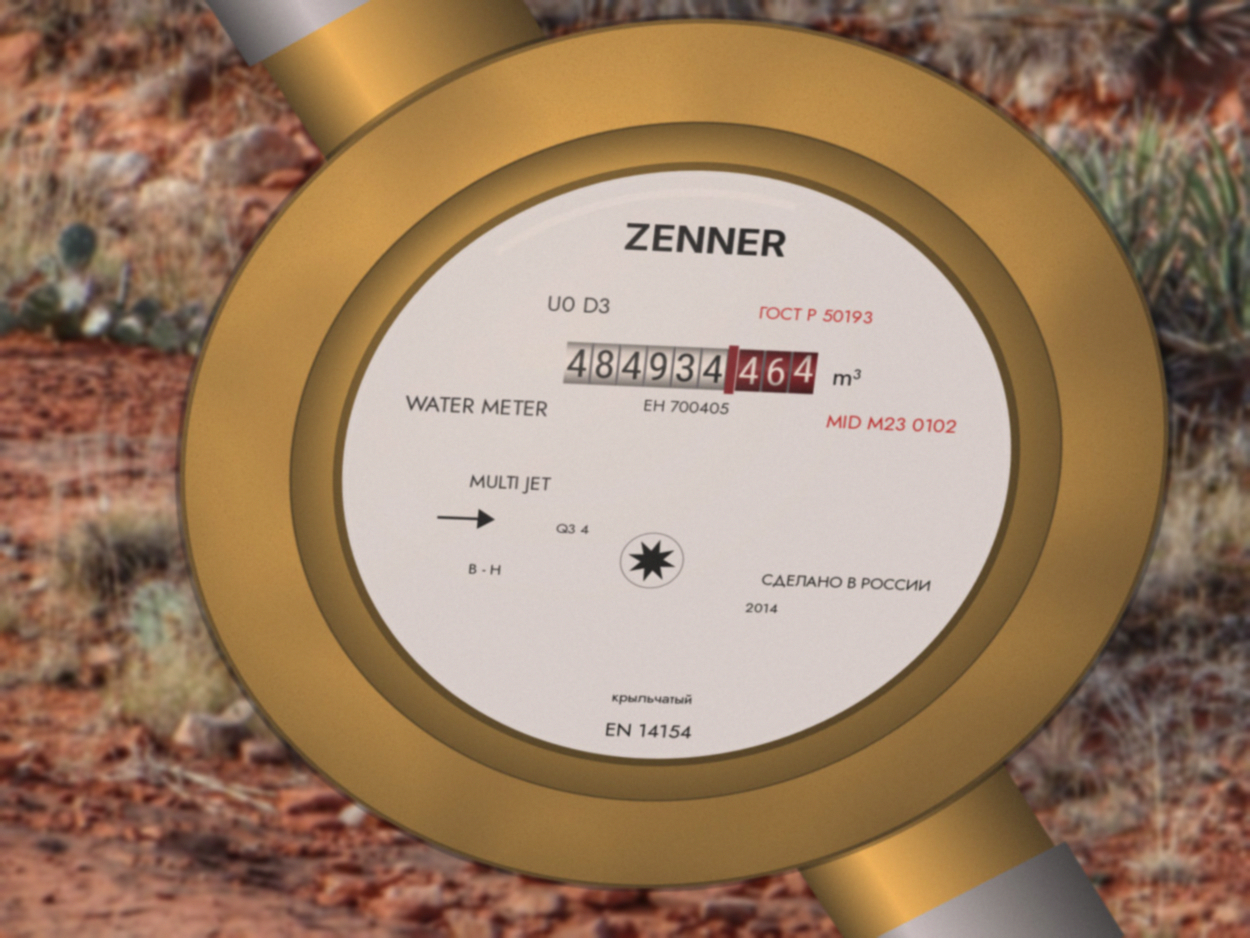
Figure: value=484934.464 unit=m³
